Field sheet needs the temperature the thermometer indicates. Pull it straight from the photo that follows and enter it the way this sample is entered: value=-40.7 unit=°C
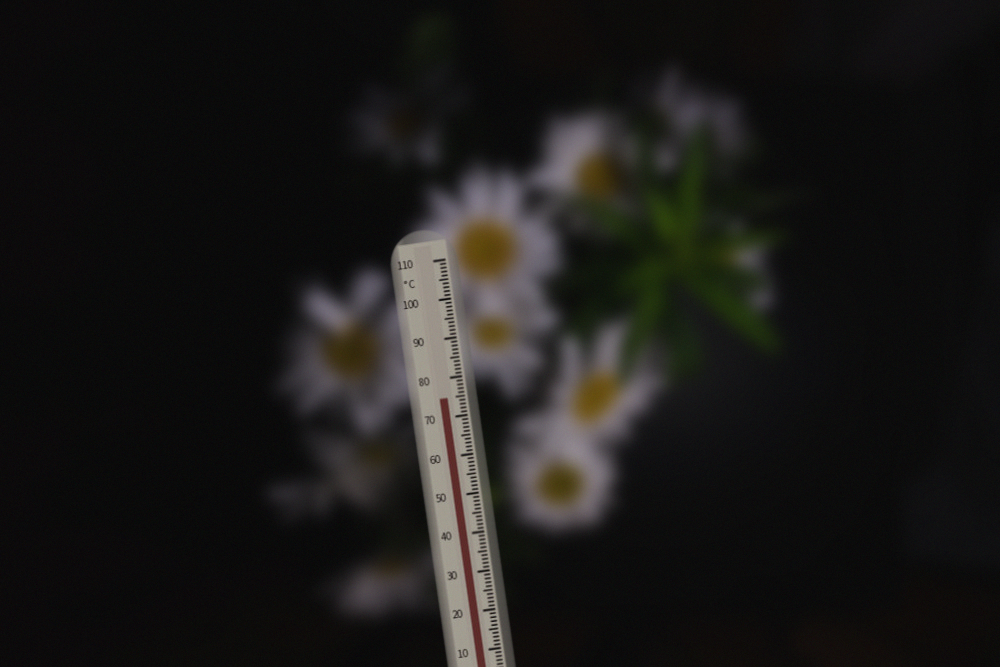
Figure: value=75 unit=°C
